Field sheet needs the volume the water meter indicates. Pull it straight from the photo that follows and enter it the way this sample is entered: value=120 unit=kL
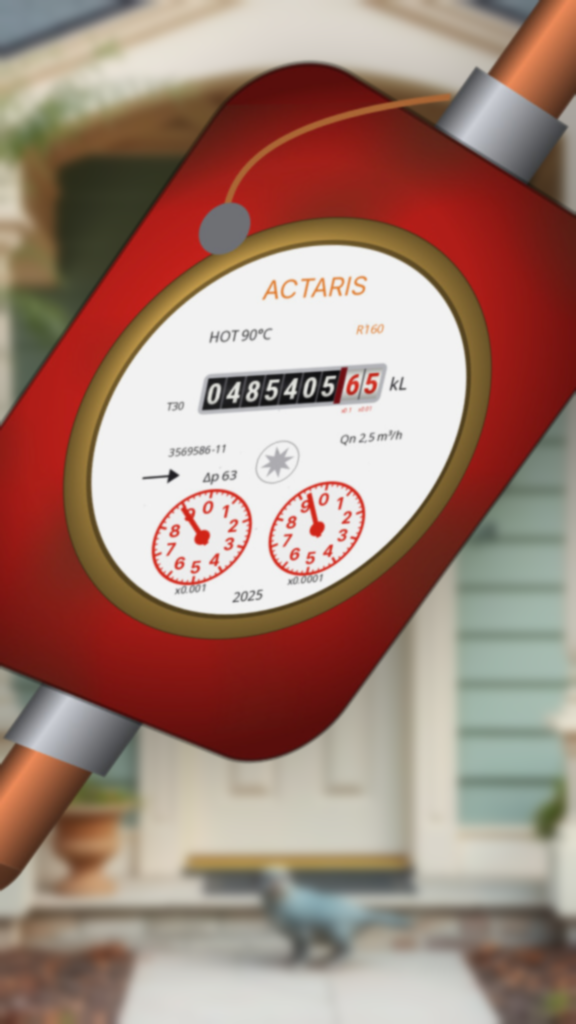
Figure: value=485405.6589 unit=kL
